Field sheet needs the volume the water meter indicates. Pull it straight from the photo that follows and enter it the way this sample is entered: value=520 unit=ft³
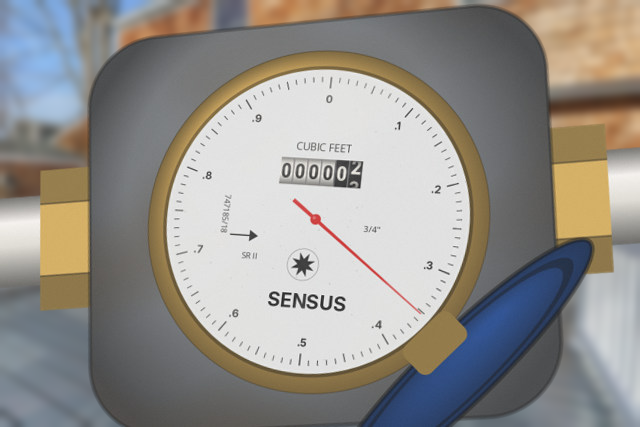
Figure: value=2.35 unit=ft³
